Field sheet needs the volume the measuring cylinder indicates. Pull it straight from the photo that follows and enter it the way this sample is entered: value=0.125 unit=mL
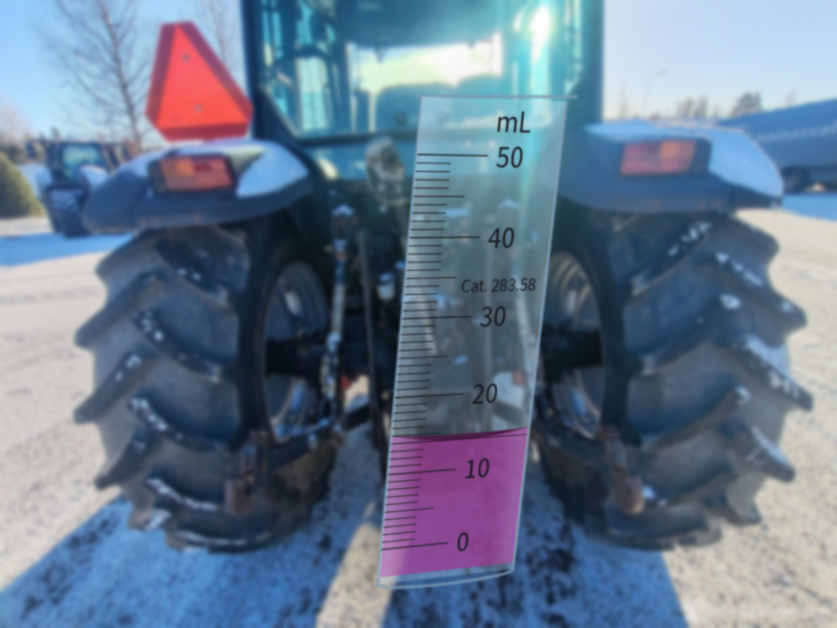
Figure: value=14 unit=mL
